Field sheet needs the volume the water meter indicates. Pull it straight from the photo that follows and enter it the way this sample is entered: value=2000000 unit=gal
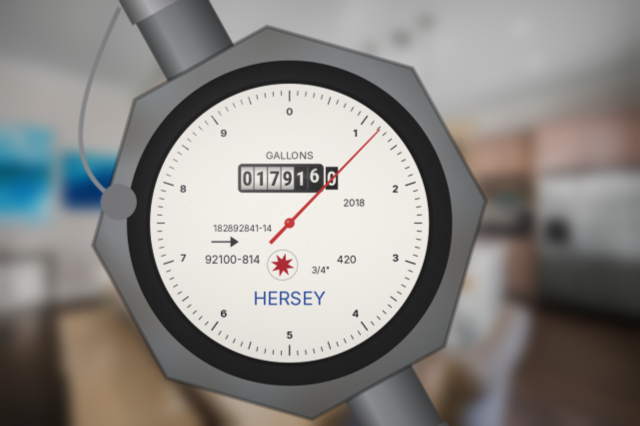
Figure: value=179161.2 unit=gal
